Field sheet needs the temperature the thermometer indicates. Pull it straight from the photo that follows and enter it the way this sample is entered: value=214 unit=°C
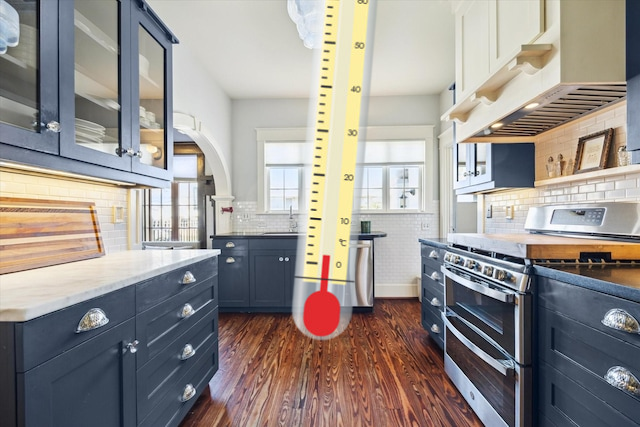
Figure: value=2 unit=°C
